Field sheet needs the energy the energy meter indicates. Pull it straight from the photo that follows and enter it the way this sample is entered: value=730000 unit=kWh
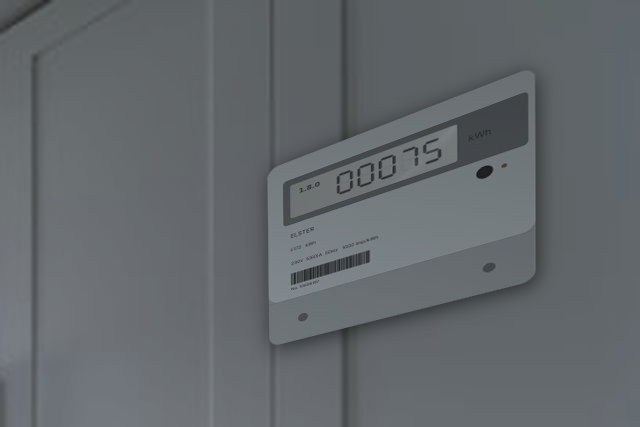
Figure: value=75 unit=kWh
